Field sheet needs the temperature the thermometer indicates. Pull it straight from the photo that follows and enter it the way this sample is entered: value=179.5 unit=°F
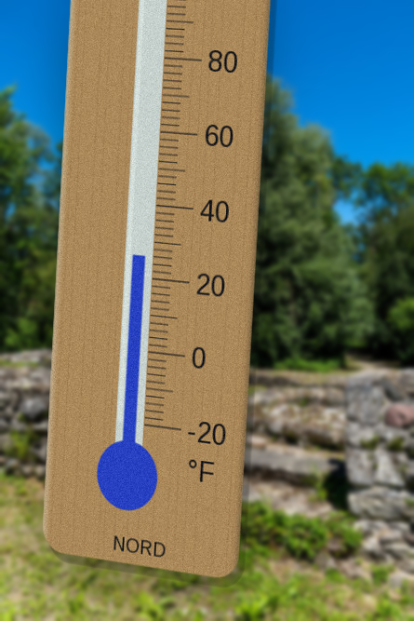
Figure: value=26 unit=°F
